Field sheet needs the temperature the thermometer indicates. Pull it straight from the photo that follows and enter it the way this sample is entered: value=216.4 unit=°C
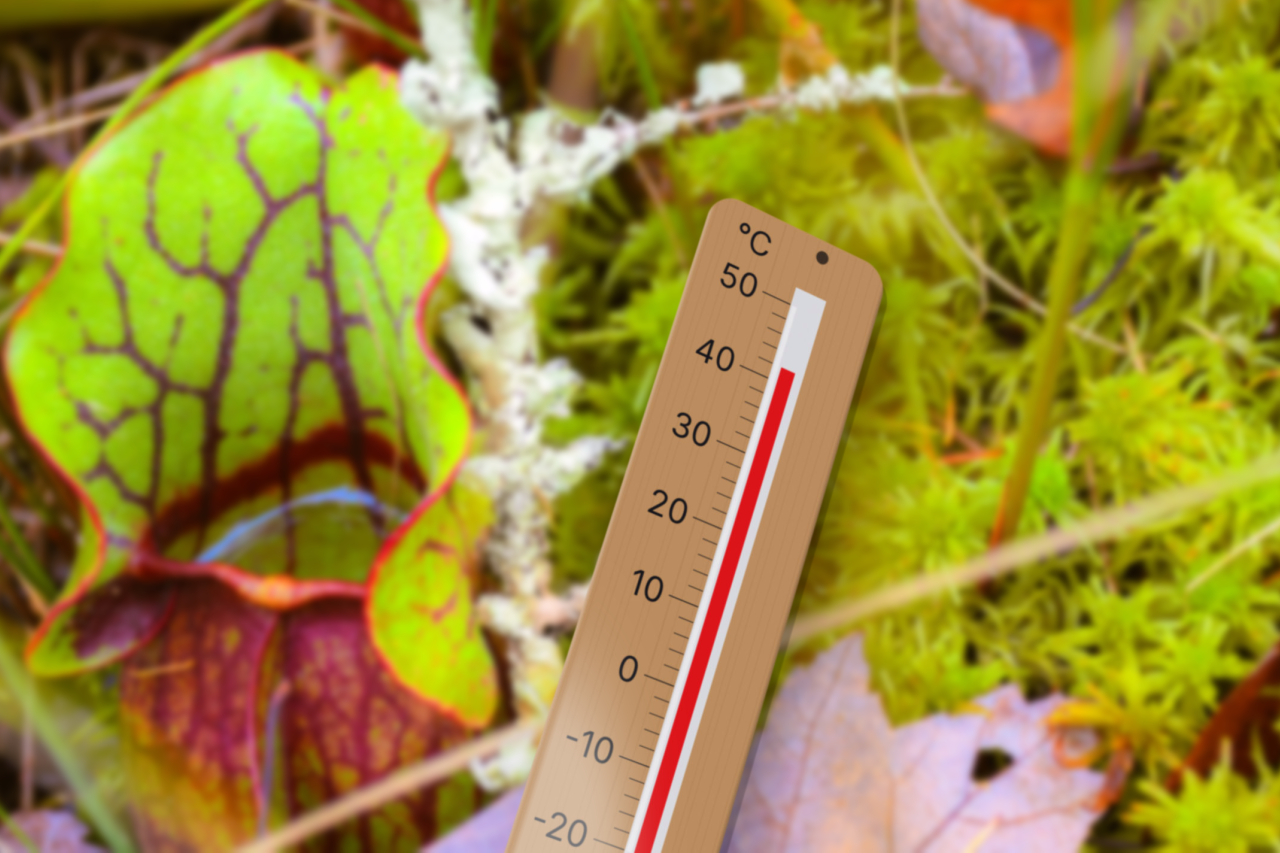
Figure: value=42 unit=°C
